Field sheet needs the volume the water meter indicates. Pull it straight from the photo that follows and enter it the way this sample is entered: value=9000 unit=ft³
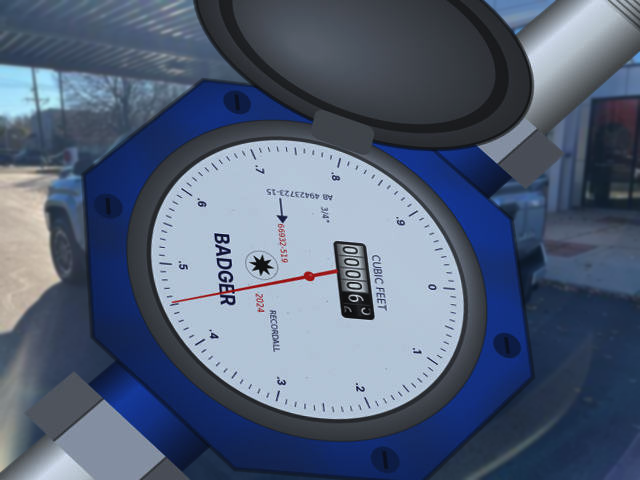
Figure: value=65.45 unit=ft³
